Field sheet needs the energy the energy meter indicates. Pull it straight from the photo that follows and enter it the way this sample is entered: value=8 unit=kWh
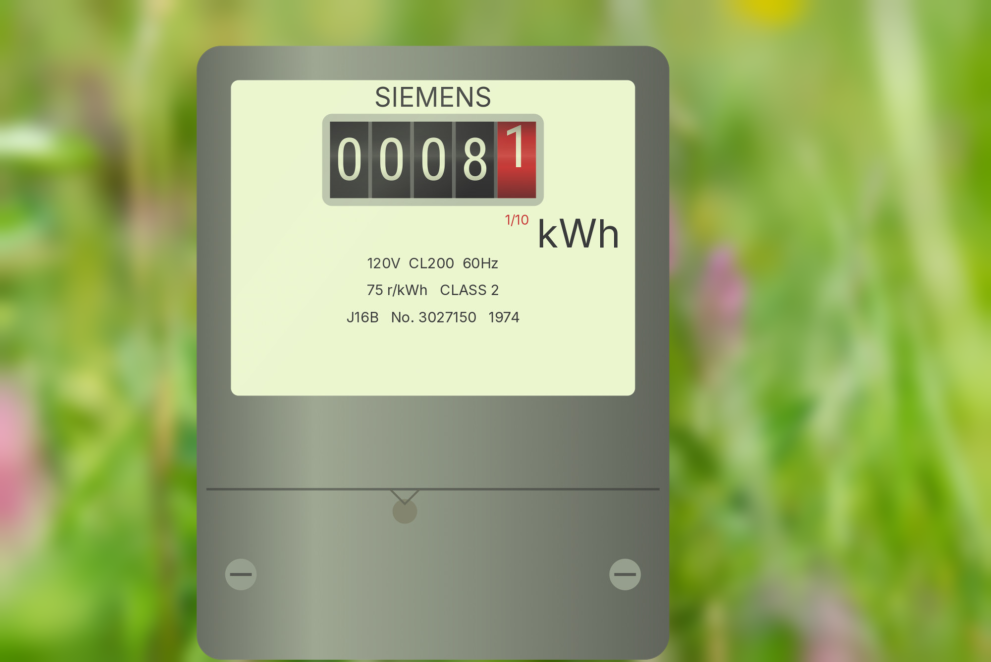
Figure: value=8.1 unit=kWh
